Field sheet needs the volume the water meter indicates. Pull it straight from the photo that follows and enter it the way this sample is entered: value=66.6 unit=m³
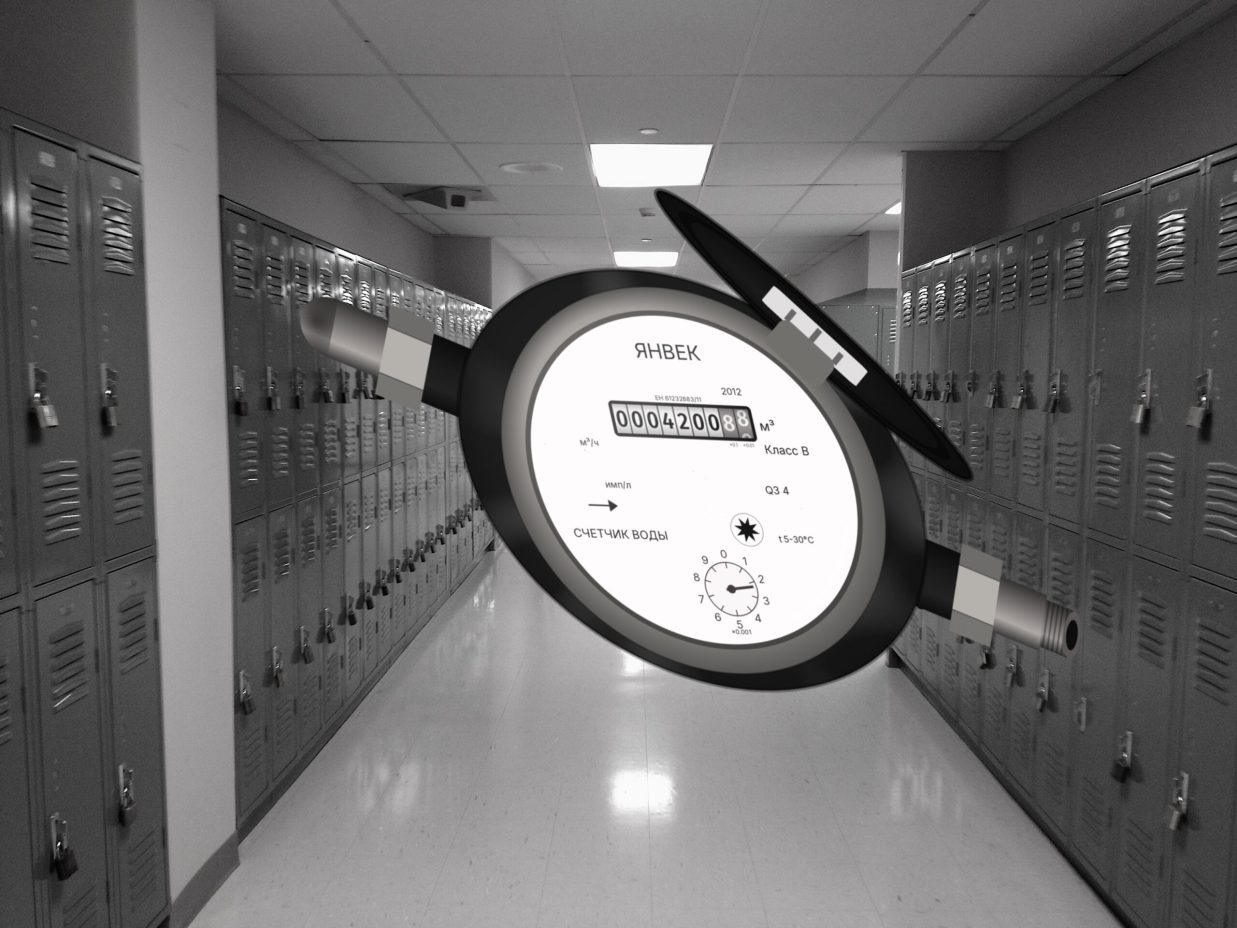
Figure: value=4200.882 unit=m³
